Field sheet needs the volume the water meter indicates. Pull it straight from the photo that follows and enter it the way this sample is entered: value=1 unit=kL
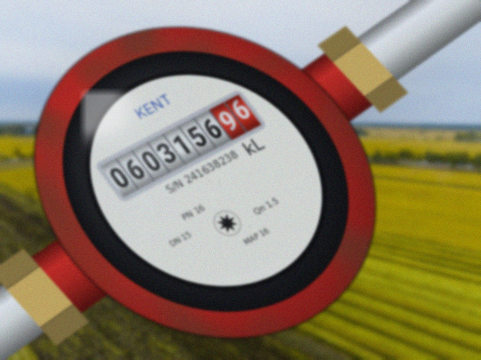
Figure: value=603156.96 unit=kL
